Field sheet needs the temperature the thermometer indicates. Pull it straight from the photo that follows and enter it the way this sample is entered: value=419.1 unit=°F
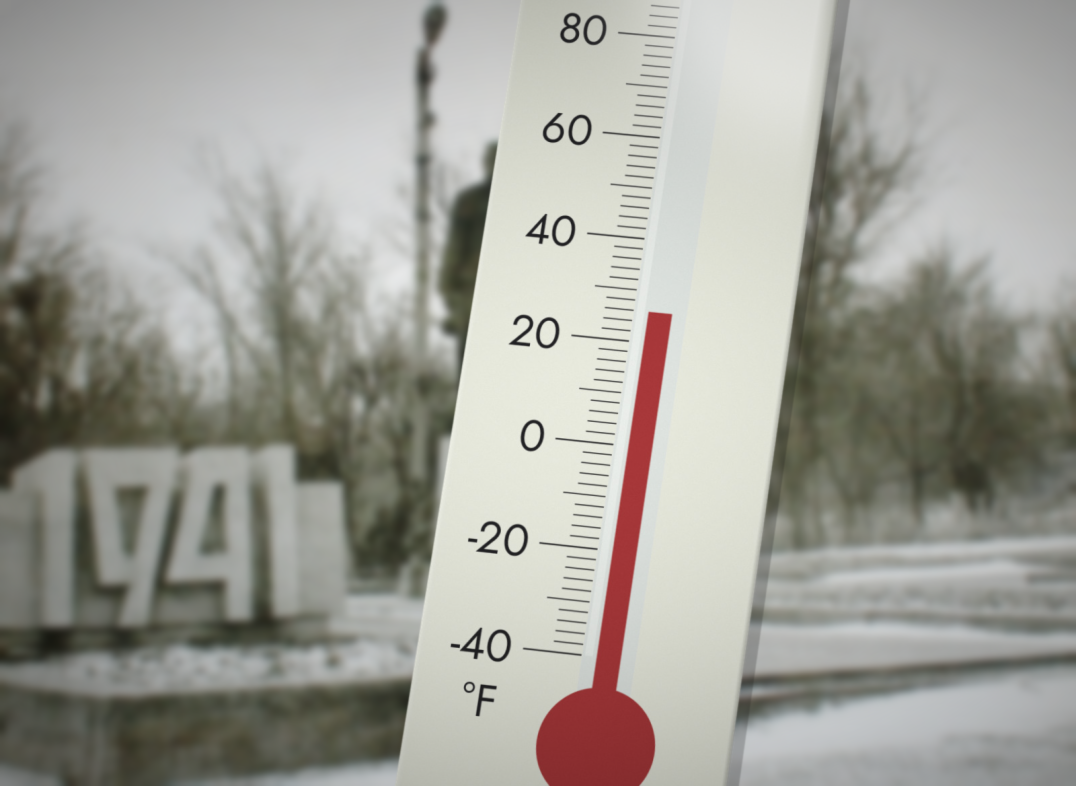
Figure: value=26 unit=°F
